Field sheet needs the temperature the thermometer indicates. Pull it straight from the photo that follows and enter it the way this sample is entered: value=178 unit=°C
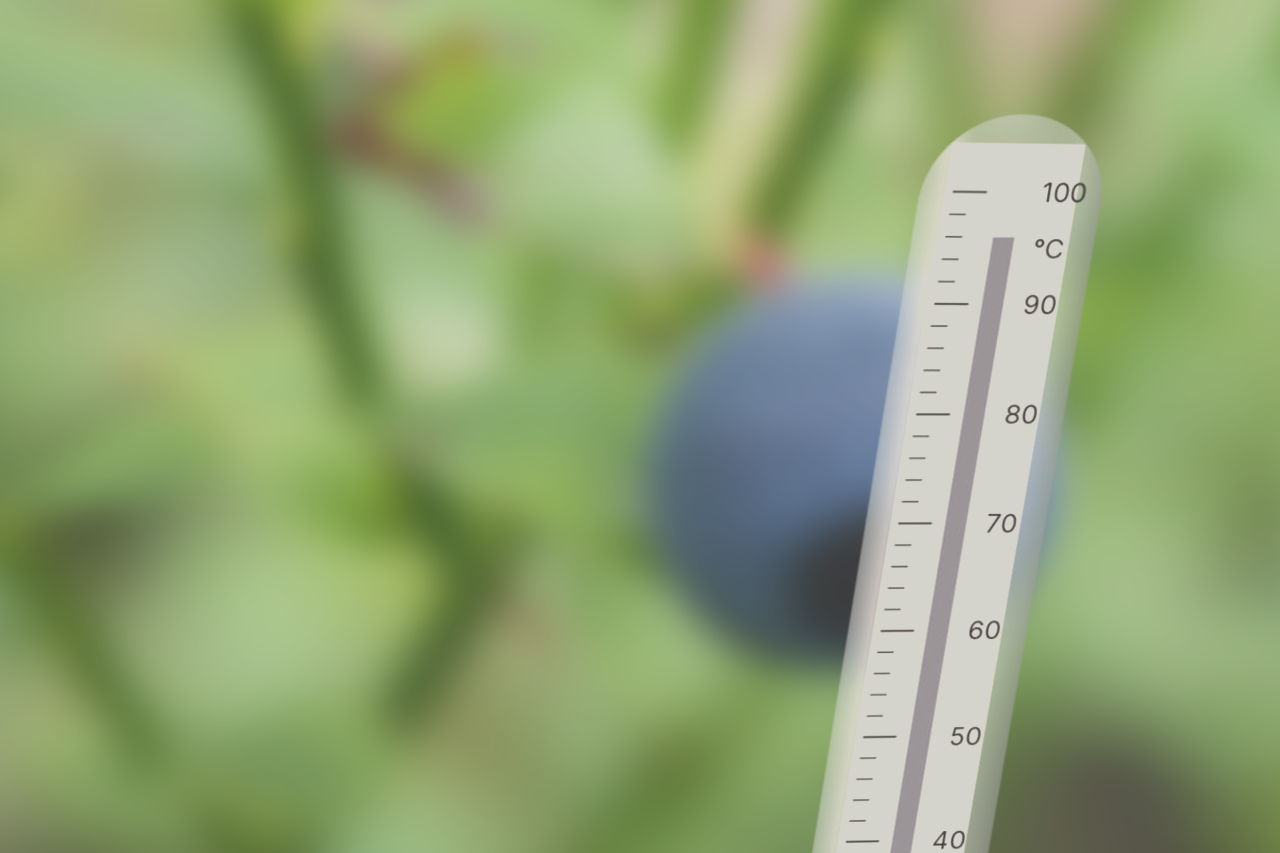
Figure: value=96 unit=°C
